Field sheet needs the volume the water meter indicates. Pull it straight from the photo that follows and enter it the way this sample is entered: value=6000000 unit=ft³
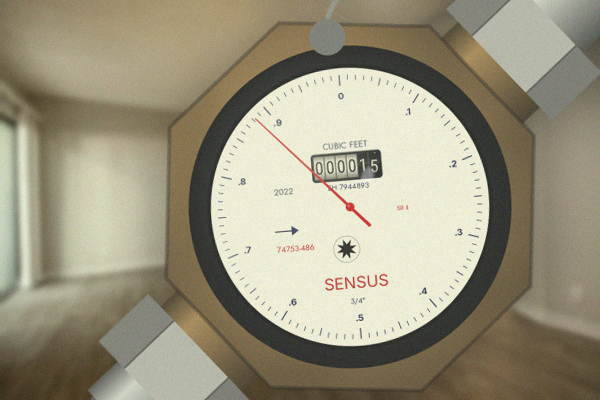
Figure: value=14.88 unit=ft³
